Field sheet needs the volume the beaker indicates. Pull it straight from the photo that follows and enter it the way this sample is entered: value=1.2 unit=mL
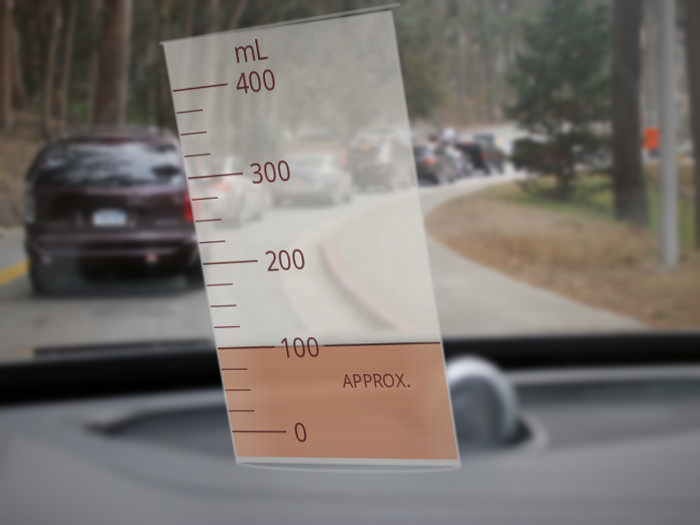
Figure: value=100 unit=mL
